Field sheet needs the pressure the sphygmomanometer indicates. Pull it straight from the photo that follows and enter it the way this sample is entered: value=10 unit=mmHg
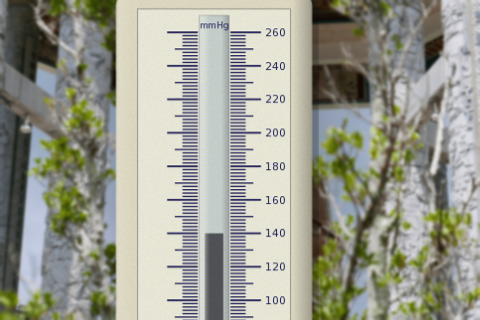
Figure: value=140 unit=mmHg
